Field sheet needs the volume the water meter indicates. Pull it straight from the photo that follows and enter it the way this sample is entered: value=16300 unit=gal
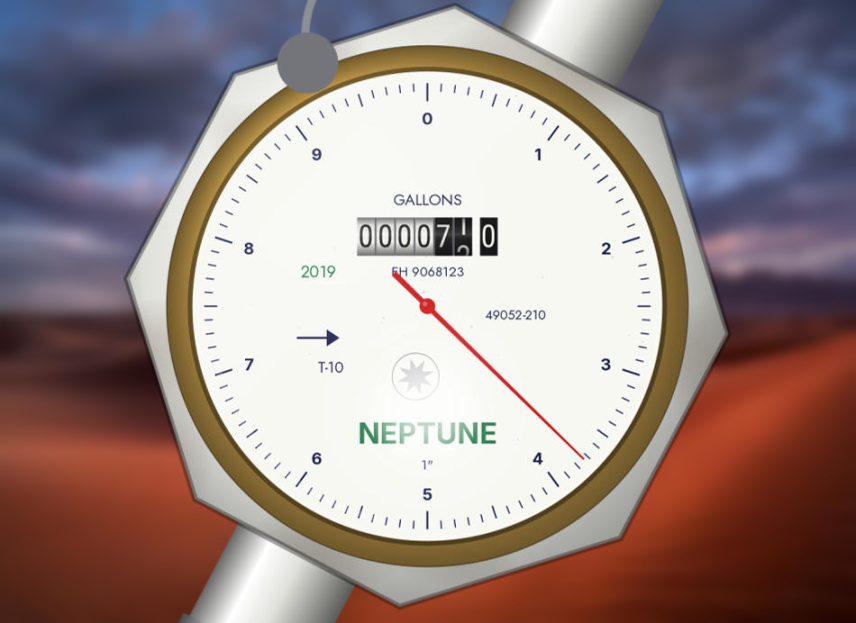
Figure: value=713.7 unit=gal
